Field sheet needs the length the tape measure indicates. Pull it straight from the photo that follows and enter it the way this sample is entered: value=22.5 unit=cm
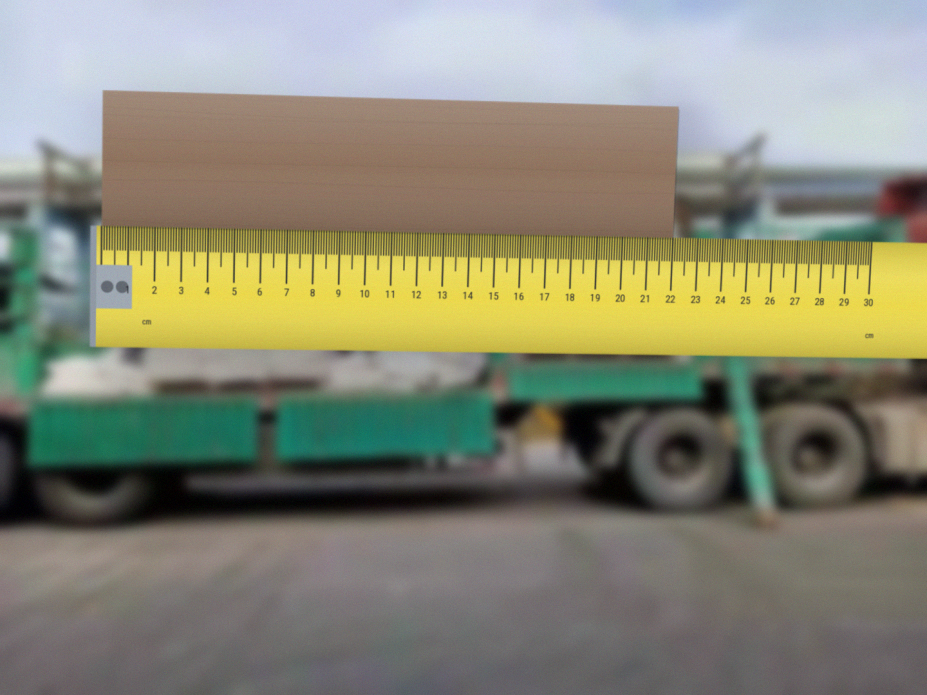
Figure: value=22 unit=cm
